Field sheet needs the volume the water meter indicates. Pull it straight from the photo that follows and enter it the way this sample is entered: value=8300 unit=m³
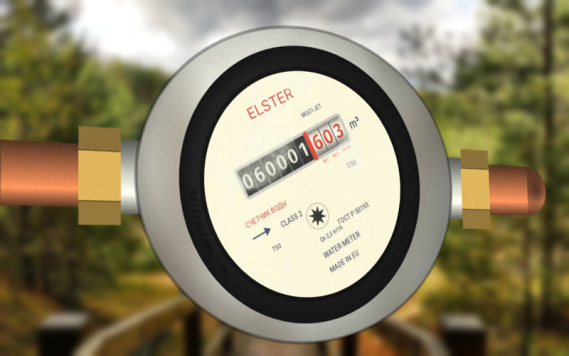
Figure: value=60001.603 unit=m³
